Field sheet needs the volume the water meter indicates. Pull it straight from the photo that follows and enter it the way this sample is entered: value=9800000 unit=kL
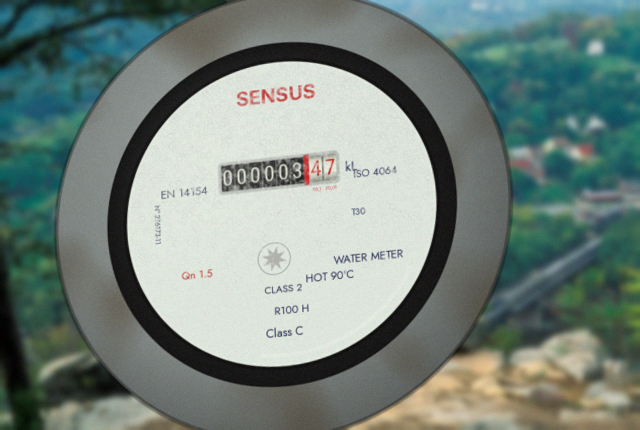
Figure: value=3.47 unit=kL
